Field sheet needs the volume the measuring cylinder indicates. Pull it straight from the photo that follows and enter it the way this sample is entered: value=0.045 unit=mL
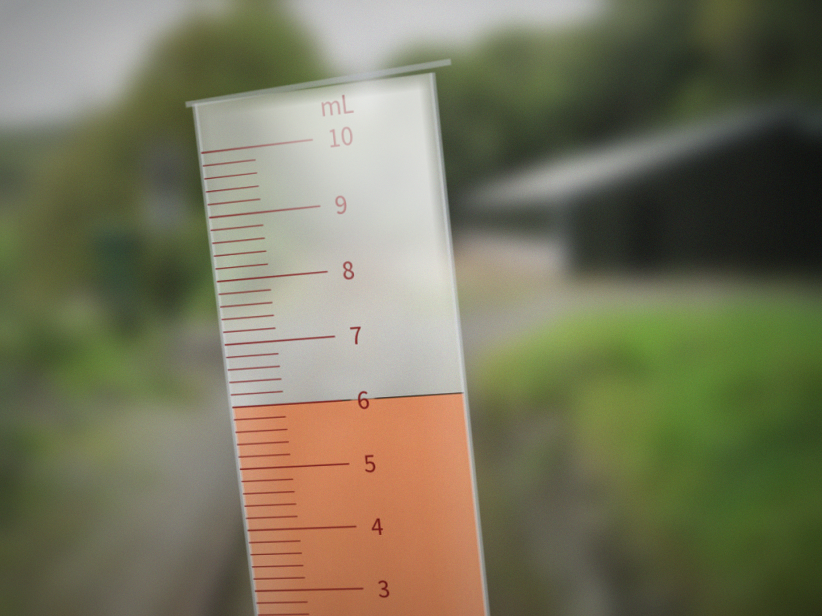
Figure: value=6 unit=mL
